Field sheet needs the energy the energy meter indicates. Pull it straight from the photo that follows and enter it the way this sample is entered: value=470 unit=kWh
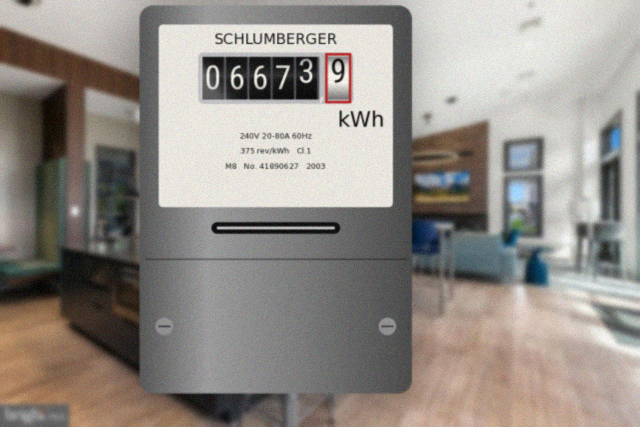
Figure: value=6673.9 unit=kWh
